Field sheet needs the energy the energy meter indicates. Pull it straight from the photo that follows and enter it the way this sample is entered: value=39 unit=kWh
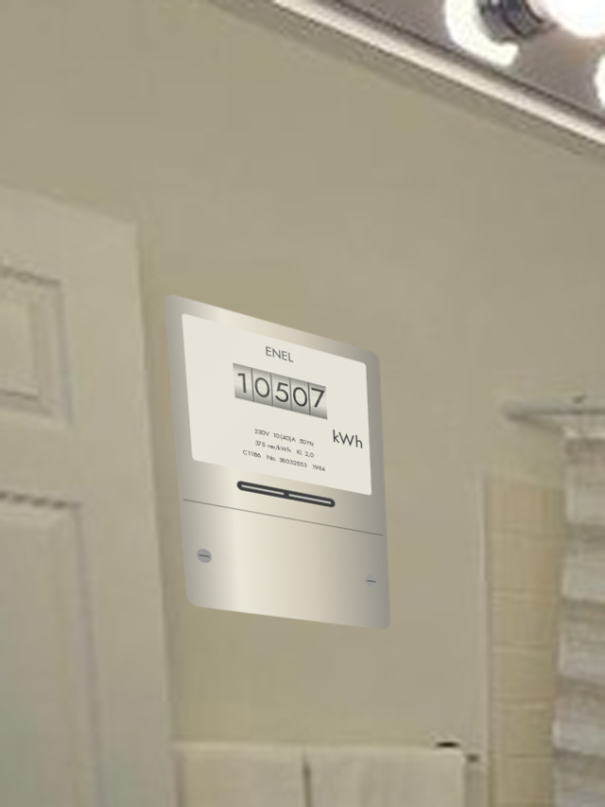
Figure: value=10507 unit=kWh
